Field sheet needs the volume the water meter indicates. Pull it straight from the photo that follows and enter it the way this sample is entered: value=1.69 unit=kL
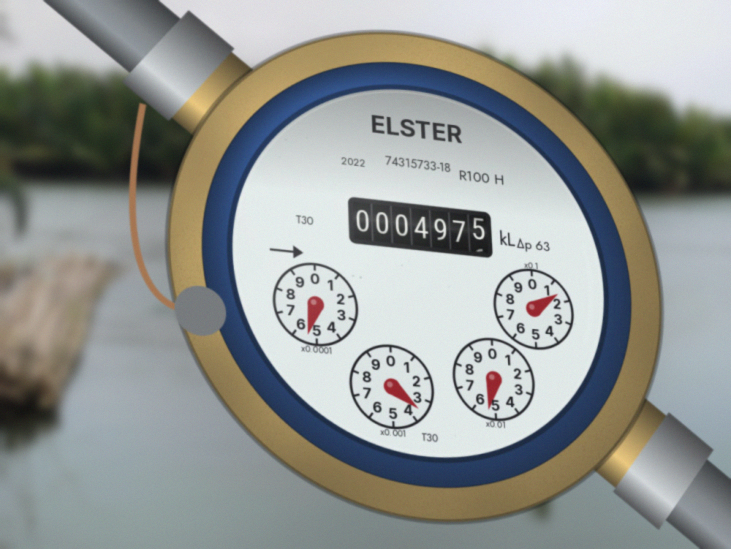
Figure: value=4975.1535 unit=kL
